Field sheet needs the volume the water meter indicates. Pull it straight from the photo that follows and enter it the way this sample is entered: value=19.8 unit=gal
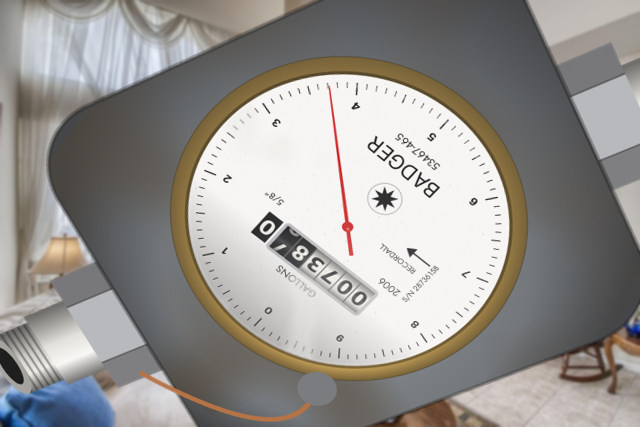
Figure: value=73873.7 unit=gal
